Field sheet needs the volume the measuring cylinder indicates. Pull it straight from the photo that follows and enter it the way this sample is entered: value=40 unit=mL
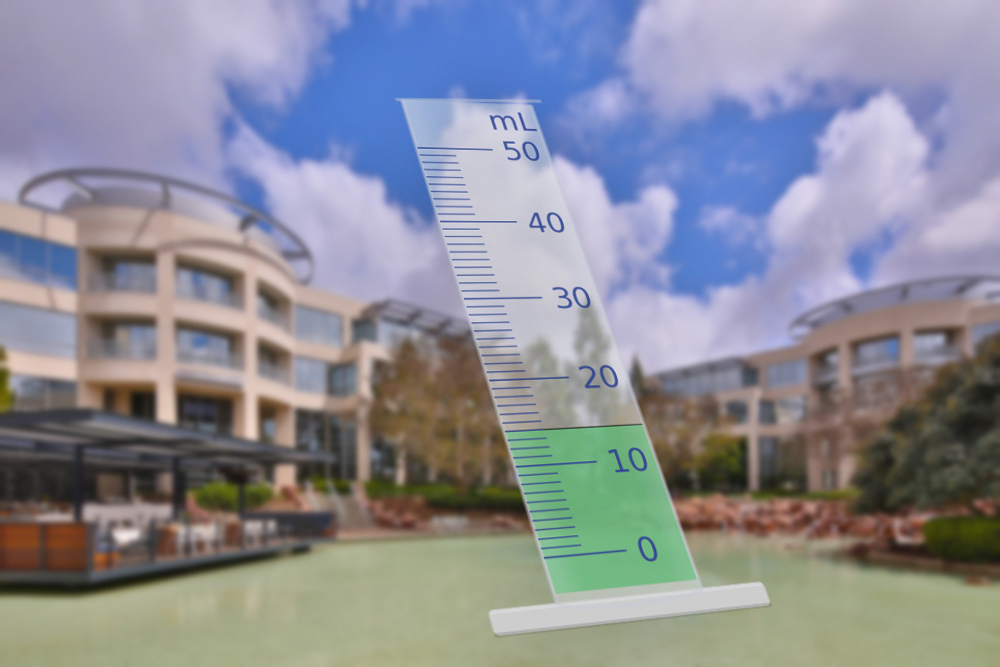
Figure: value=14 unit=mL
